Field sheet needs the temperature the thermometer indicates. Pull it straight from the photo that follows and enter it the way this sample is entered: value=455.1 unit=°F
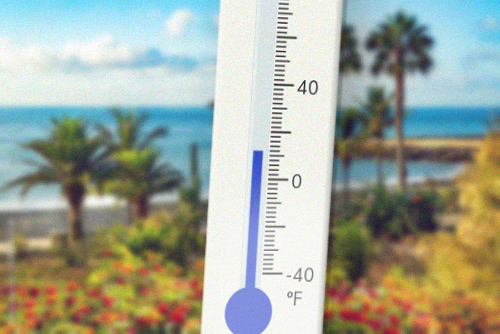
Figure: value=12 unit=°F
